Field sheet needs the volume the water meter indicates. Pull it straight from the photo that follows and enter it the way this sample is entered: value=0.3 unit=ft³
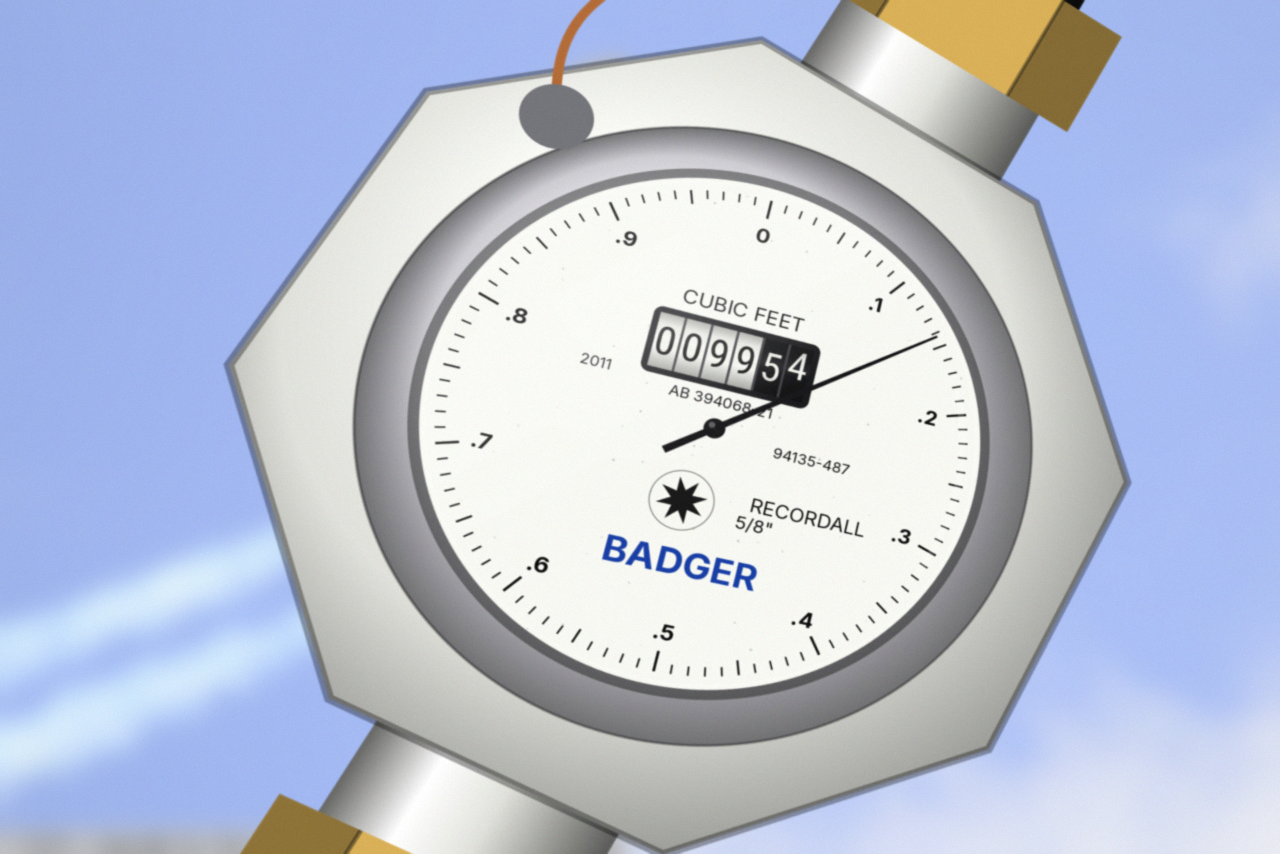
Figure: value=9954.14 unit=ft³
